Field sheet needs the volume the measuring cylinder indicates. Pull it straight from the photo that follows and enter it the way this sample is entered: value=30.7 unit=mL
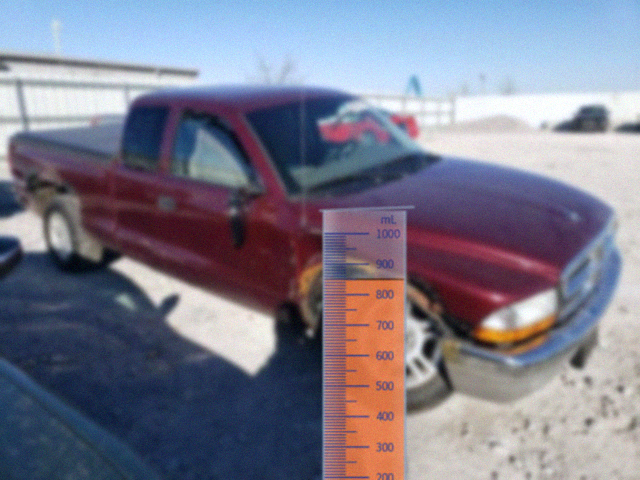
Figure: value=850 unit=mL
